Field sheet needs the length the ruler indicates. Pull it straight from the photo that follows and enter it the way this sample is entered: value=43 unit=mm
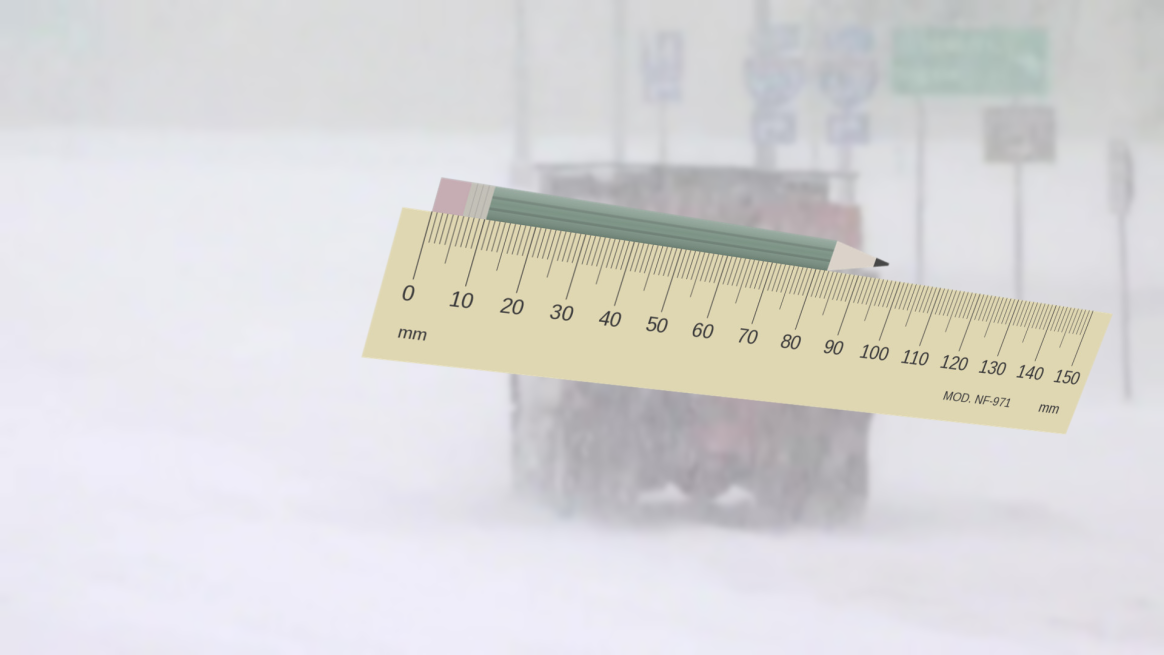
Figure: value=96 unit=mm
